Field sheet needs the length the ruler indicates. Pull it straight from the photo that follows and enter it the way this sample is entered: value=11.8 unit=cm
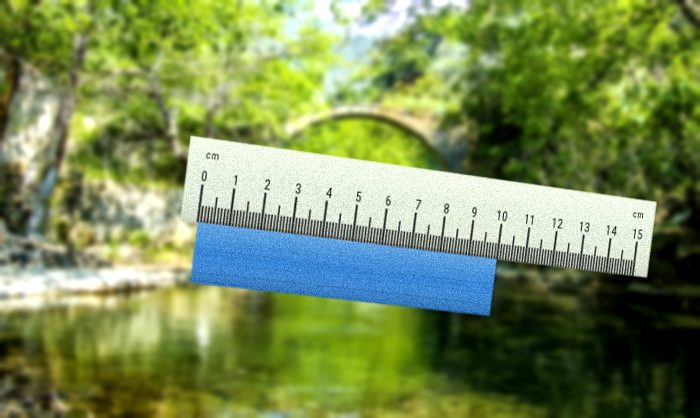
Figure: value=10 unit=cm
